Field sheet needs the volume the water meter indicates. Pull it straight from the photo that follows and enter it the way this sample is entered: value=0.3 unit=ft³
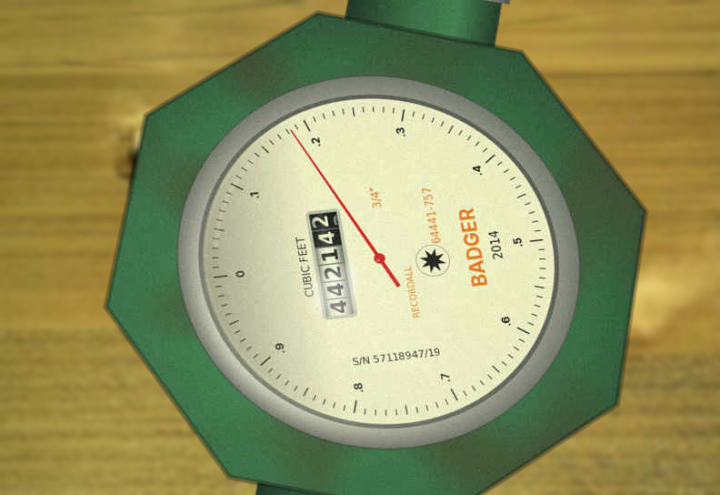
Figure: value=442142.18 unit=ft³
